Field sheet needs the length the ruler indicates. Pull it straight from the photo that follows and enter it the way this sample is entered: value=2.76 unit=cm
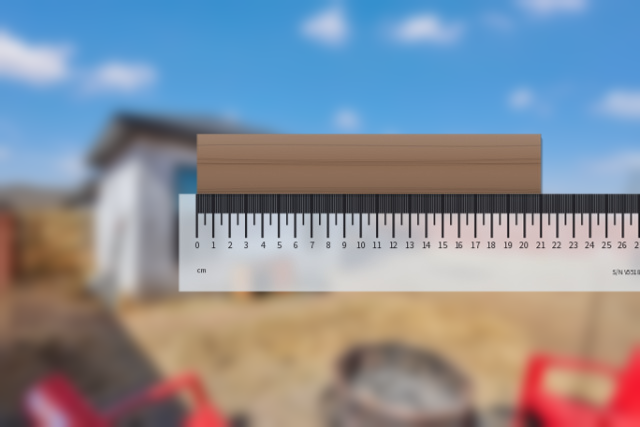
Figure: value=21 unit=cm
